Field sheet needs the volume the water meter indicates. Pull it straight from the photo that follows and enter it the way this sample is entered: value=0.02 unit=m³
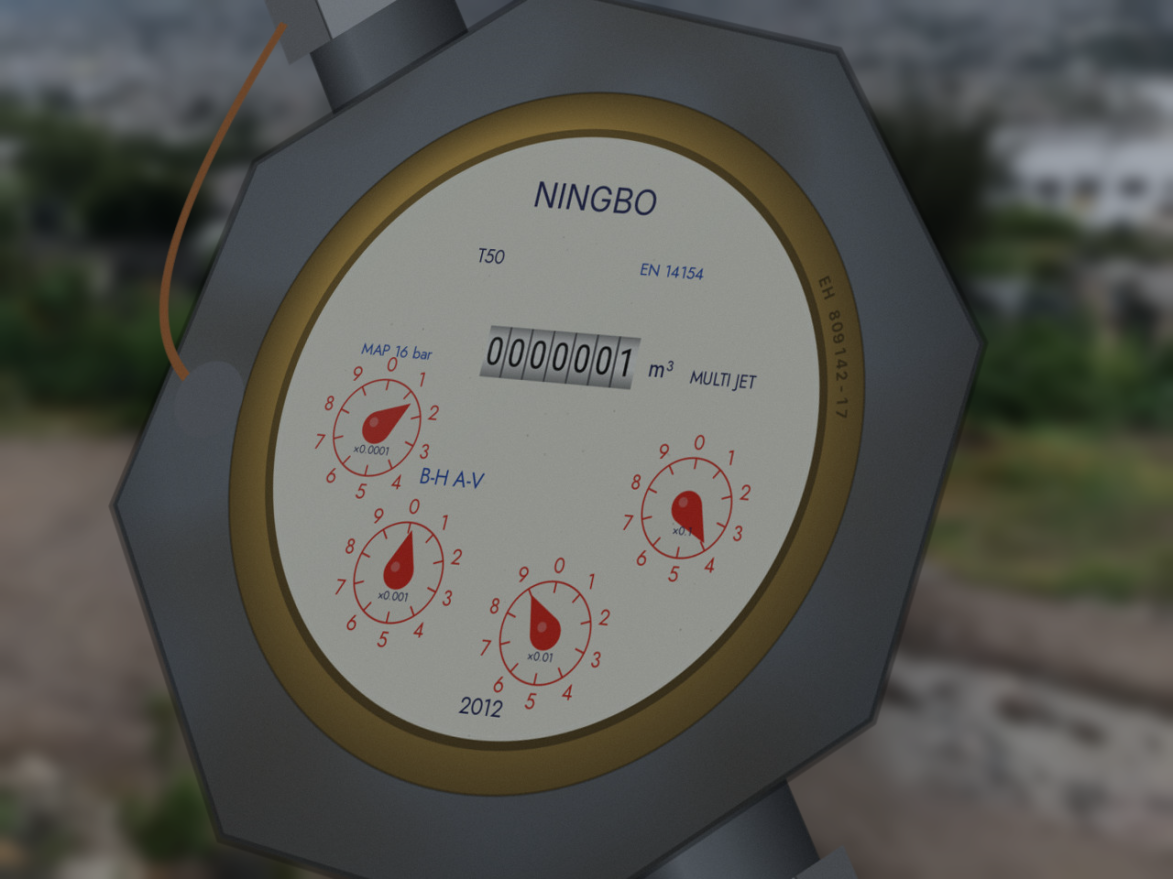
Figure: value=1.3901 unit=m³
